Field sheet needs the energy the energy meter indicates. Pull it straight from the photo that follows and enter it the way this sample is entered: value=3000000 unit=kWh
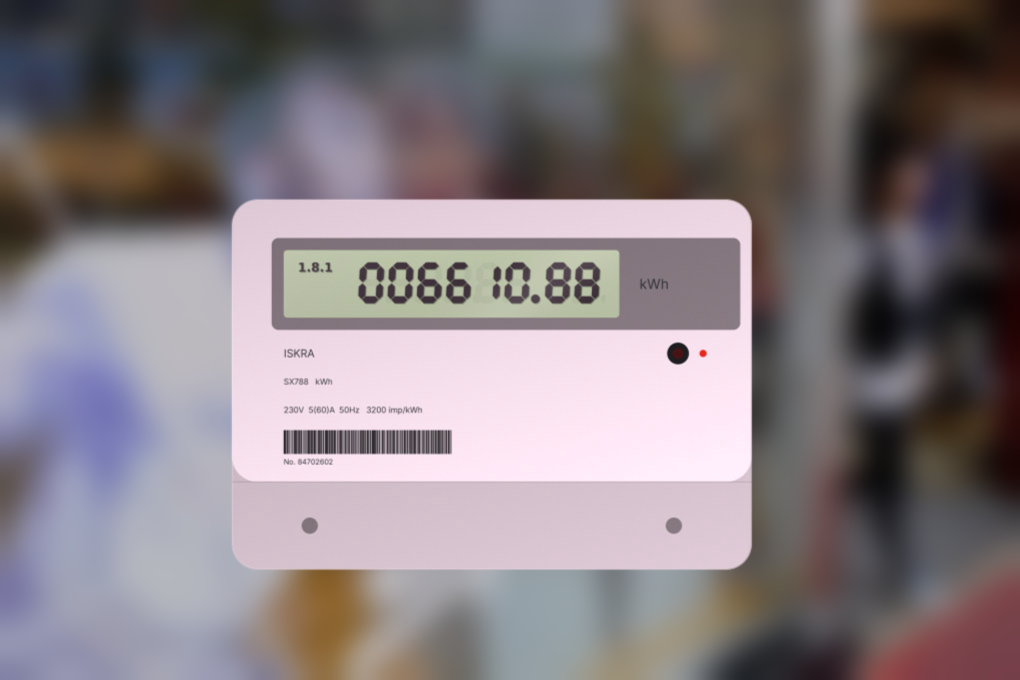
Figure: value=6610.88 unit=kWh
